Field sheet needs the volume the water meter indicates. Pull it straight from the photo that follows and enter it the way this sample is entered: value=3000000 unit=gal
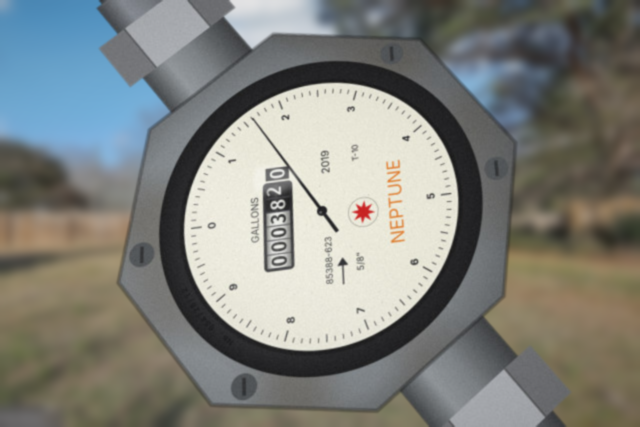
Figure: value=3821.6 unit=gal
